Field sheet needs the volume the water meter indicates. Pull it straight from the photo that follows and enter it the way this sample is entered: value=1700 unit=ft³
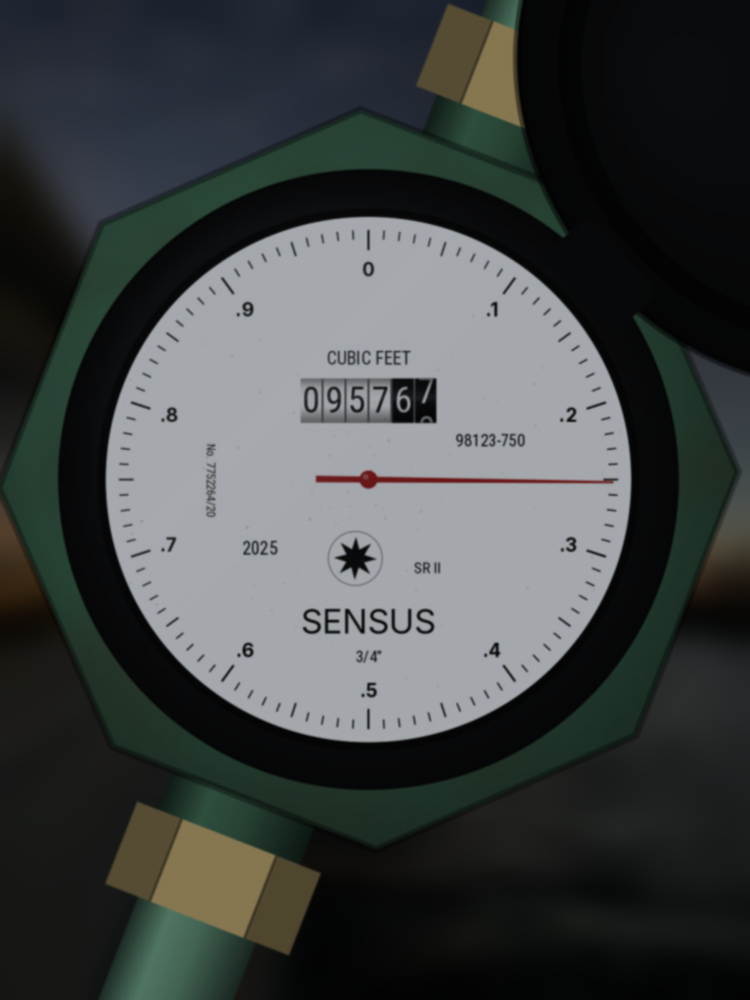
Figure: value=95767.25 unit=ft³
